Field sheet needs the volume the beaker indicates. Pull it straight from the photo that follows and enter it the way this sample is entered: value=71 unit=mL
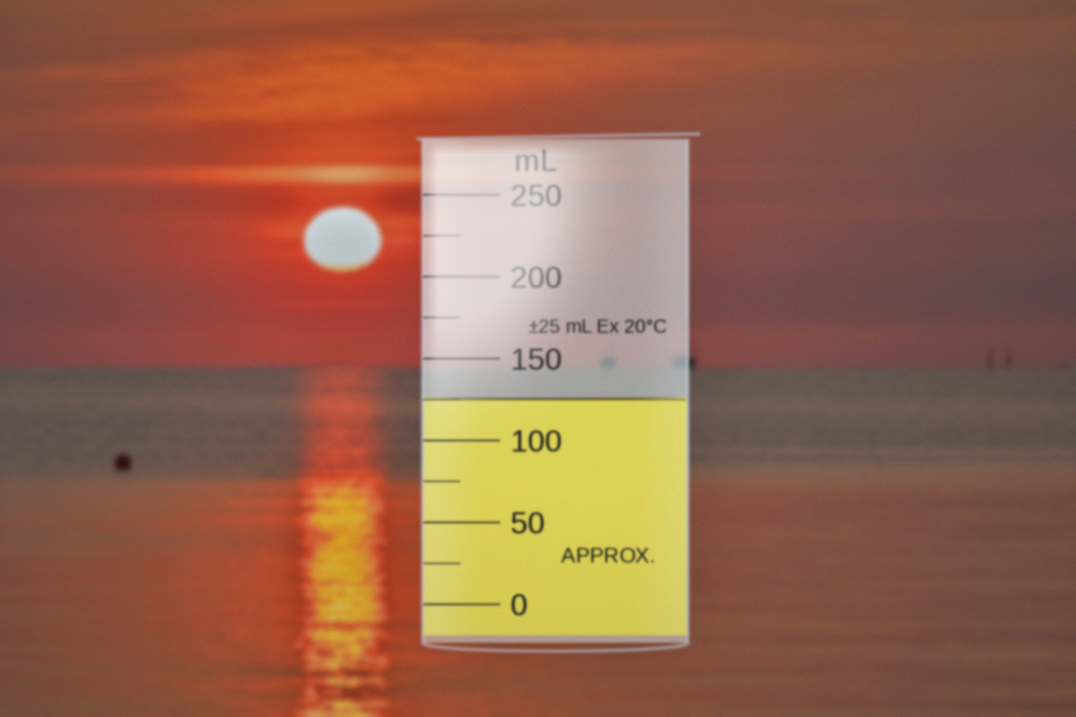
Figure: value=125 unit=mL
